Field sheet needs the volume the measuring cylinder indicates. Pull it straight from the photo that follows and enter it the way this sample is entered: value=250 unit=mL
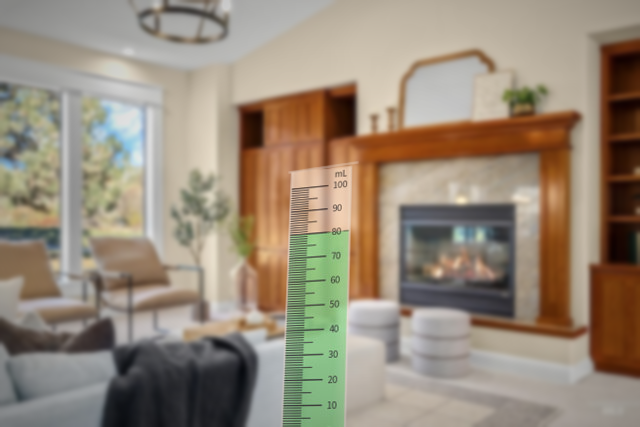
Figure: value=80 unit=mL
